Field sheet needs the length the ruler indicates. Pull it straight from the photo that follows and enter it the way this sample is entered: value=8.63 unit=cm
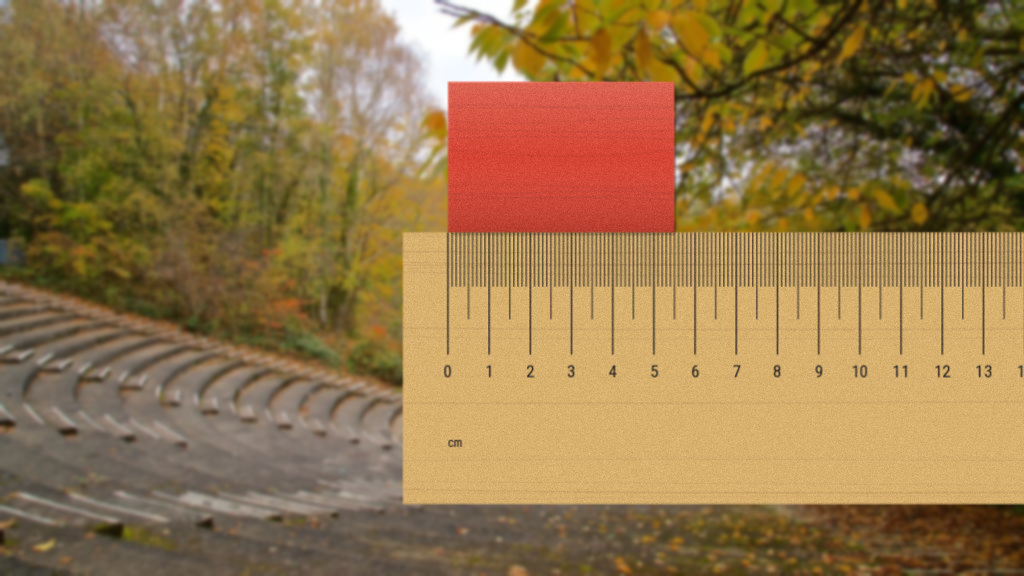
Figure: value=5.5 unit=cm
